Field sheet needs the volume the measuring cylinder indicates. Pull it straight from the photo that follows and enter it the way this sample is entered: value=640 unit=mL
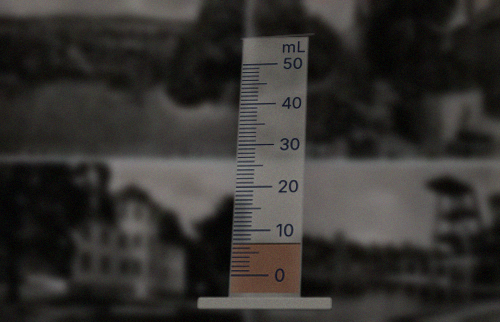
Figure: value=7 unit=mL
